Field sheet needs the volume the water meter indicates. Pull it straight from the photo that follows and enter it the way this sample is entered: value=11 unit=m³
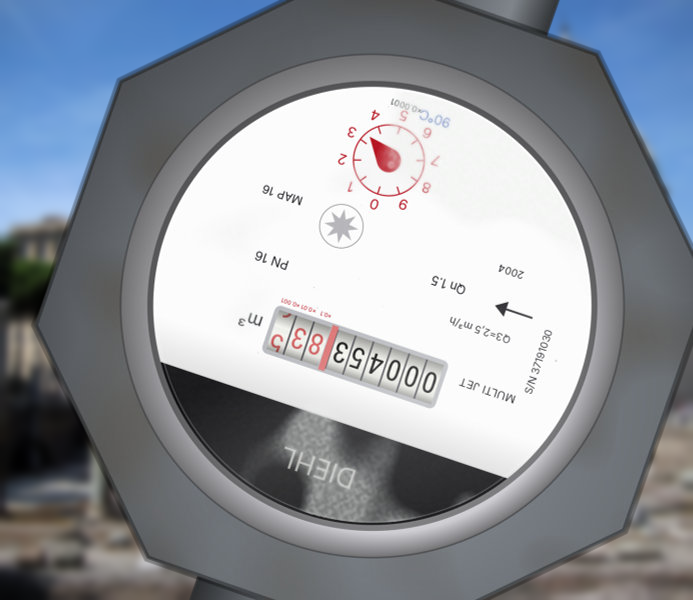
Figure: value=453.8353 unit=m³
